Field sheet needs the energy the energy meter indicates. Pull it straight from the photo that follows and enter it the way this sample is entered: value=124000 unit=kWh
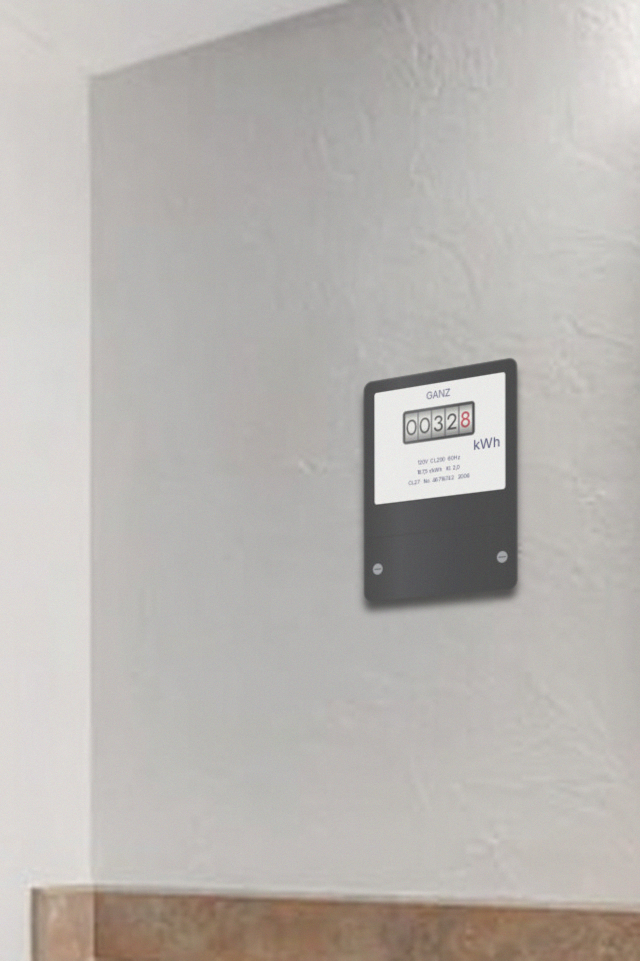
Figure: value=32.8 unit=kWh
